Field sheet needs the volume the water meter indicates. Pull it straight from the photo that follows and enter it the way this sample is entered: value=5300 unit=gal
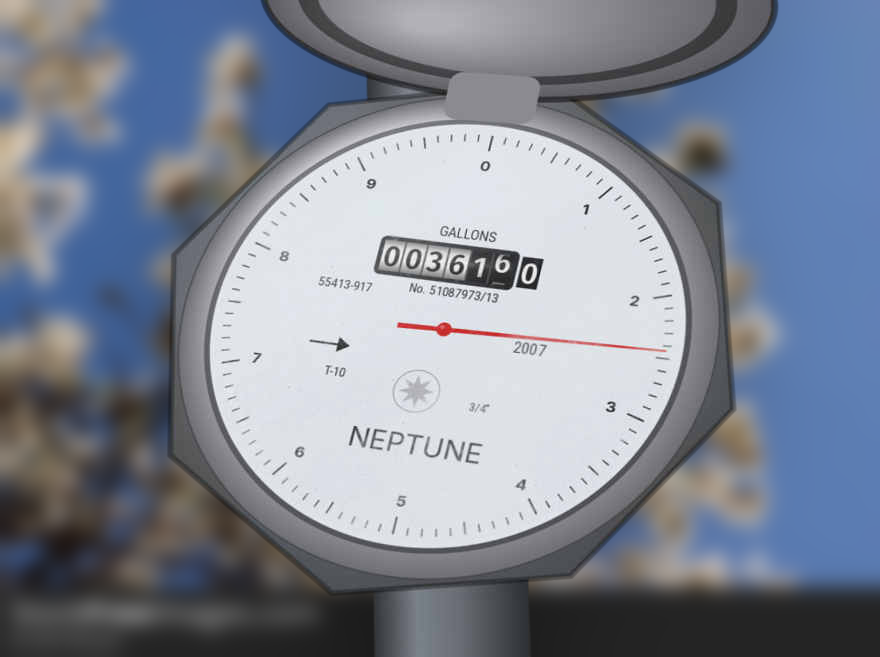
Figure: value=36162.4 unit=gal
